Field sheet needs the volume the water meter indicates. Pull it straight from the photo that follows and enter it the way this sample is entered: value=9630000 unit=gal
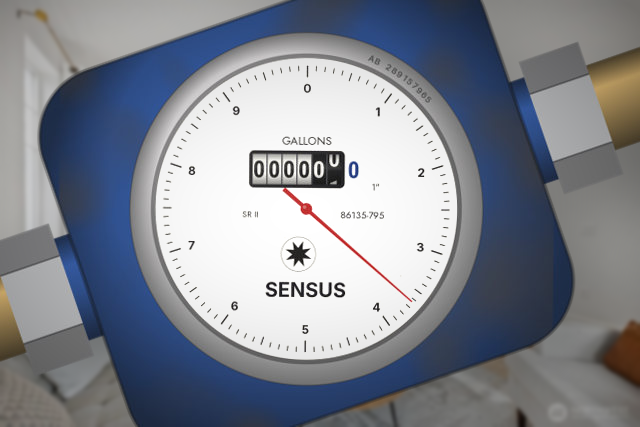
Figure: value=3.6 unit=gal
